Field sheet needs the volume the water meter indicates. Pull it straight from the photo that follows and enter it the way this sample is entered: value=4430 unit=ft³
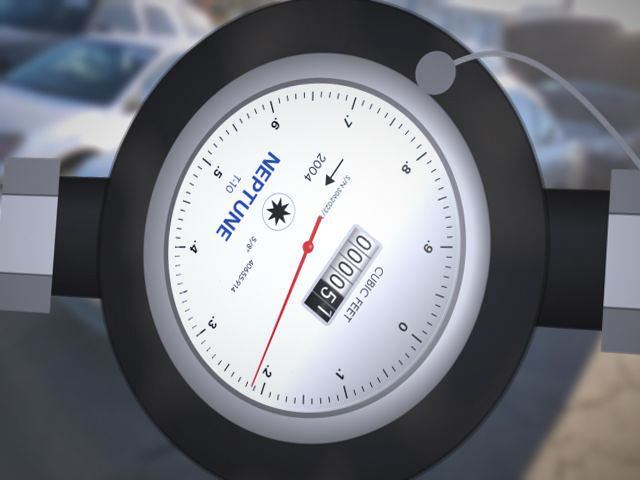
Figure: value=51.21 unit=ft³
